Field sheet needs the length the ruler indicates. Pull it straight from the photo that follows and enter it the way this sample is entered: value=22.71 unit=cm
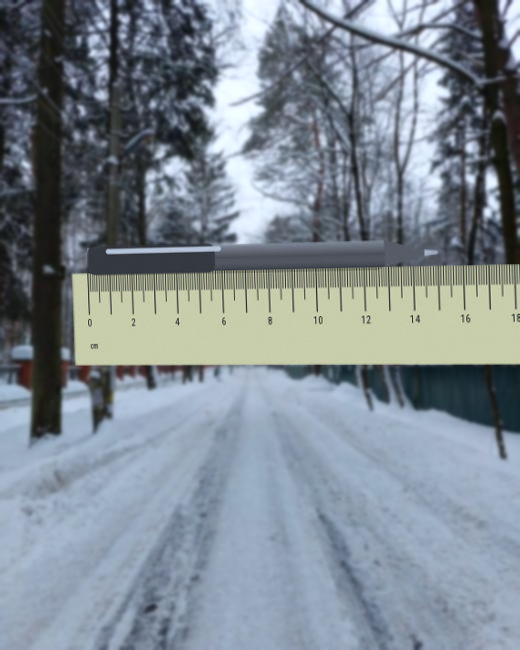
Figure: value=15 unit=cm
